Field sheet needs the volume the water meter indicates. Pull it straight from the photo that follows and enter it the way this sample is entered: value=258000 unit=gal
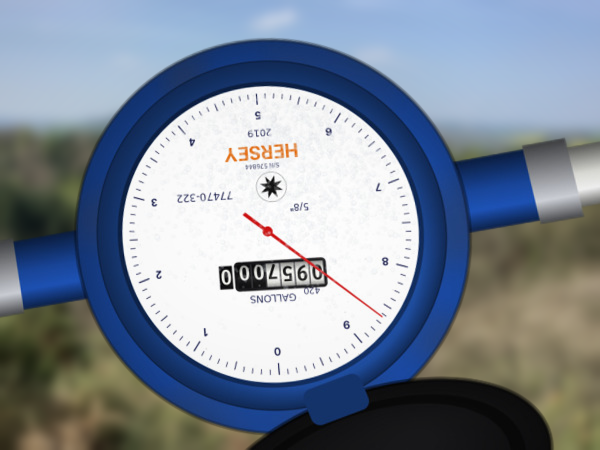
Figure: value=956998.6 unit=gal
